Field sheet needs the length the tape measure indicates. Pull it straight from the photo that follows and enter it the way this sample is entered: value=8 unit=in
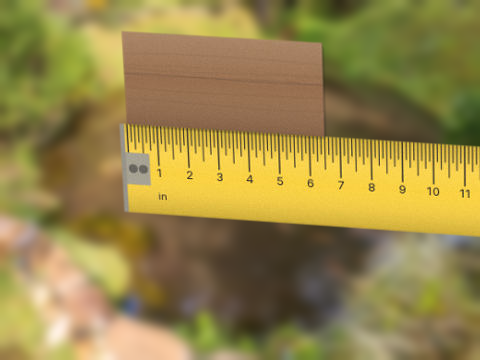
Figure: value=6.5 unit=in
